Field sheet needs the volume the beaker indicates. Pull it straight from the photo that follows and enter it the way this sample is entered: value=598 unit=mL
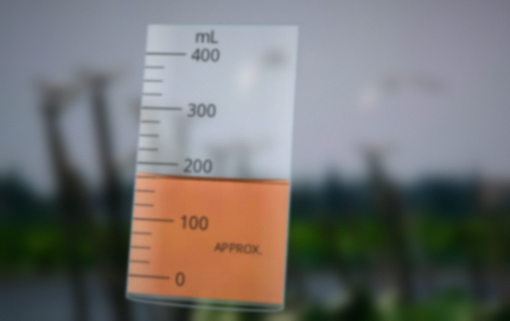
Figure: value=175 unit=mL
